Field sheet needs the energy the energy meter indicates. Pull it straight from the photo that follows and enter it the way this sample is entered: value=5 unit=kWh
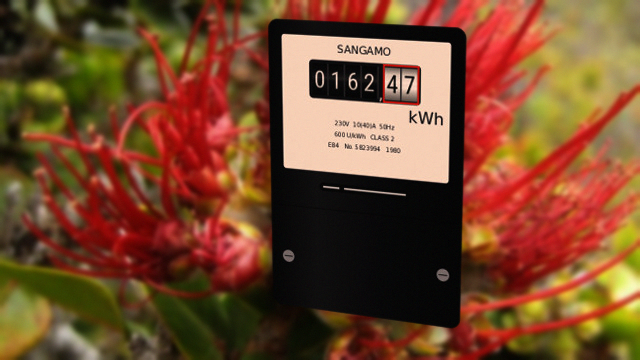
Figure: value=162.47 unit=kWh
